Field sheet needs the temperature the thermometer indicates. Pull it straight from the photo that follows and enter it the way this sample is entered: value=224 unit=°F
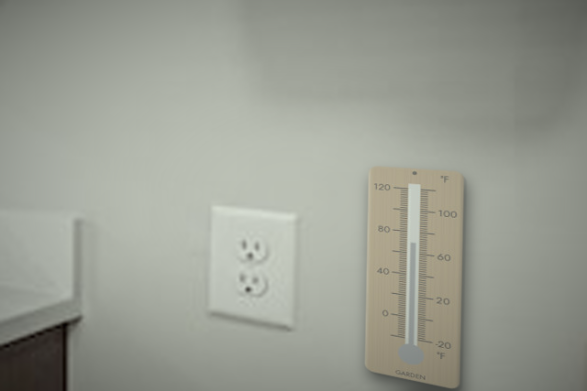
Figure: value=70 unit=°F
